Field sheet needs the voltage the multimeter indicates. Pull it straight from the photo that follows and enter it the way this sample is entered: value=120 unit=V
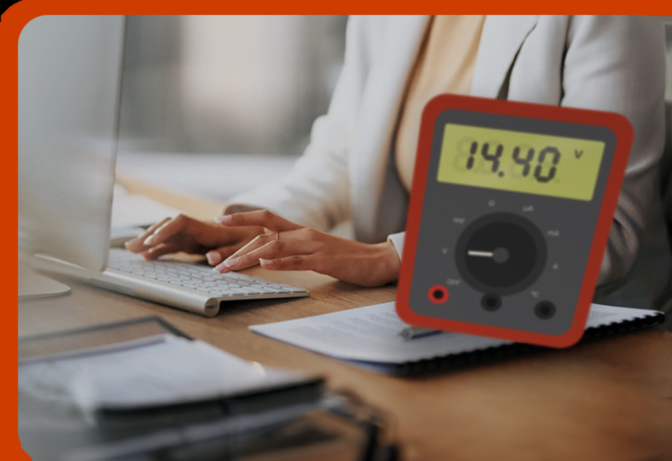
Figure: value=14.40 unit=V
